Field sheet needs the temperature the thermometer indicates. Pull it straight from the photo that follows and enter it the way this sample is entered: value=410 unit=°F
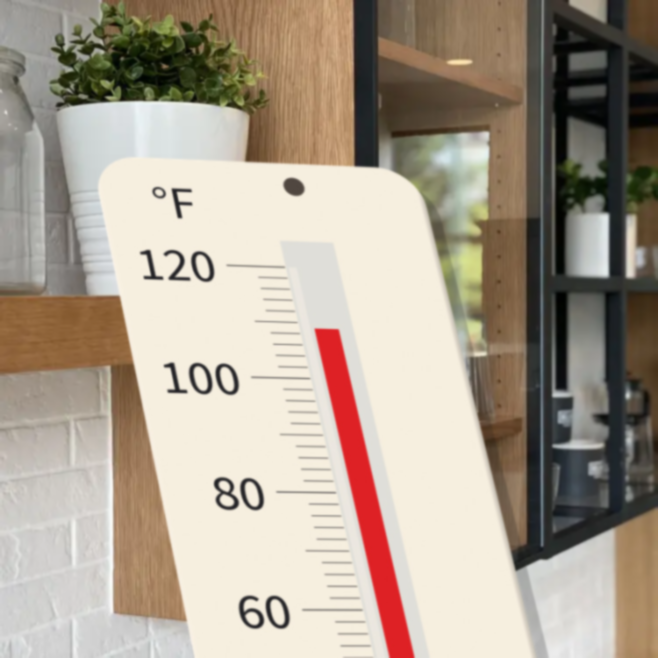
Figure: value=109 unit=°F
